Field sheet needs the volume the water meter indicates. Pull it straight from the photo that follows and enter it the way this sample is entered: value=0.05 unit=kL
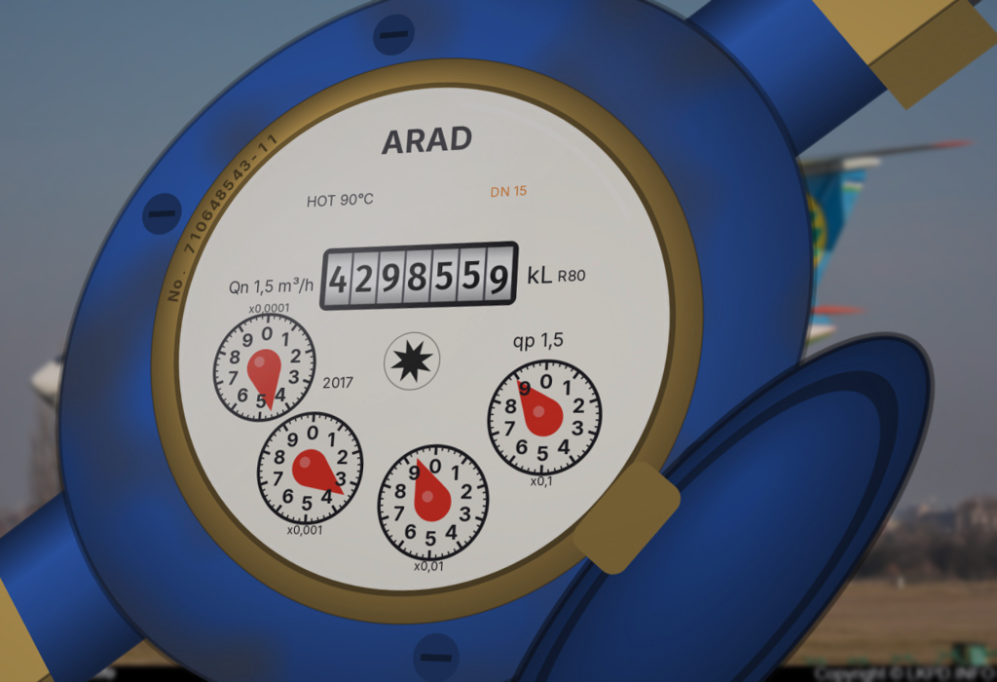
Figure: value=4298558.8934 unit=kL
